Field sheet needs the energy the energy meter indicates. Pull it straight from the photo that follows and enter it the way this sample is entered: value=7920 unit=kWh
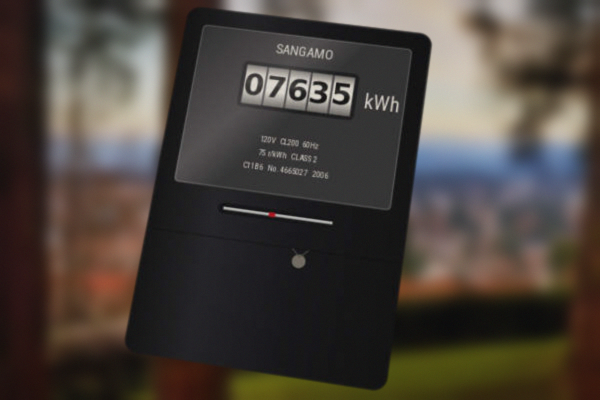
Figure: value=7635 unit=kWh
